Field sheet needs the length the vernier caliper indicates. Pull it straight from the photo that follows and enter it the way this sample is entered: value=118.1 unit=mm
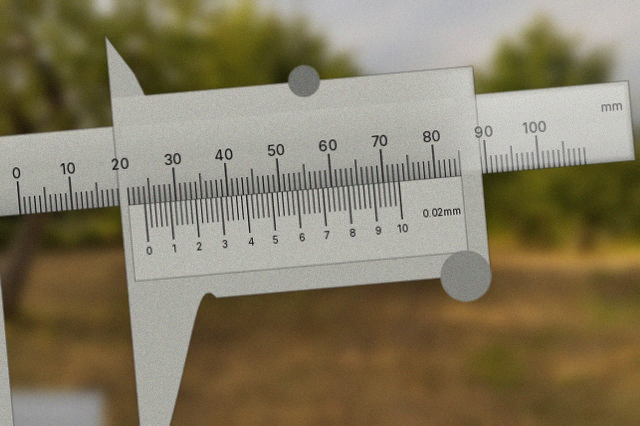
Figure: value=24.0 unit=mm
